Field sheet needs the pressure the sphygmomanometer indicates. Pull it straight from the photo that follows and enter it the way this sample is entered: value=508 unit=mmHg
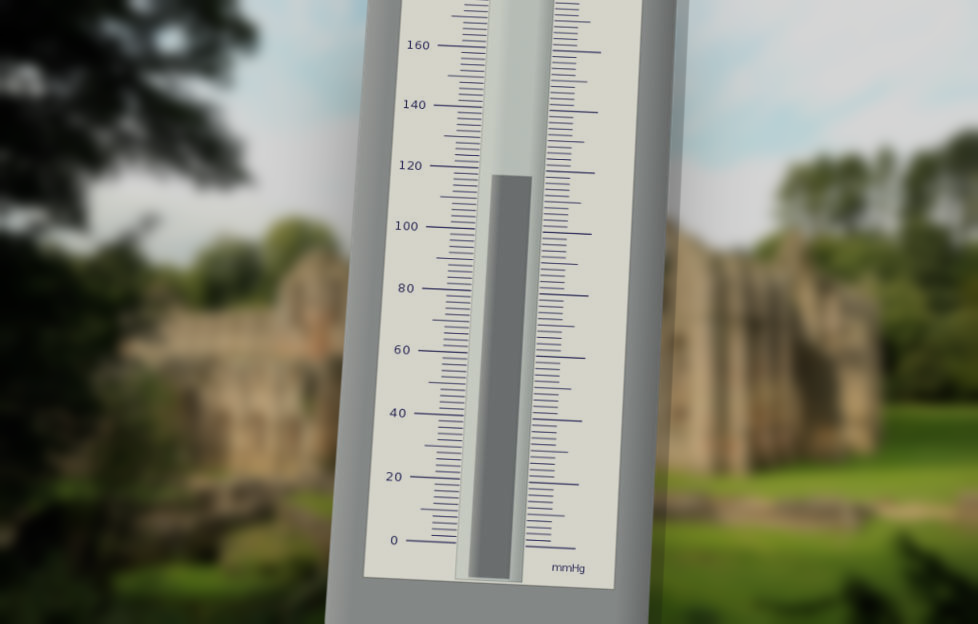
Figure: value=118 unit=mmHg
